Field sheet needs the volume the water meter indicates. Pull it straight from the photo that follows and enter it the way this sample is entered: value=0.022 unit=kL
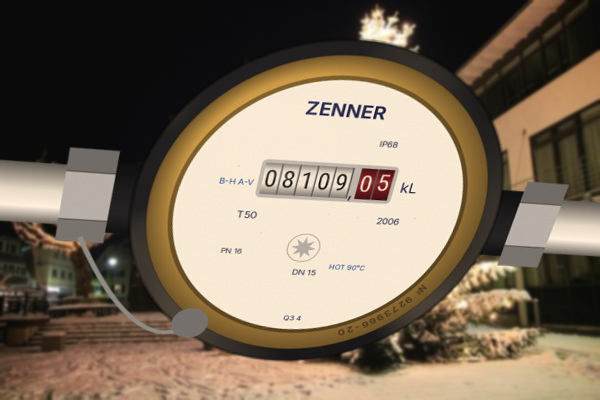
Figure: value=8109.05 unit=kL
